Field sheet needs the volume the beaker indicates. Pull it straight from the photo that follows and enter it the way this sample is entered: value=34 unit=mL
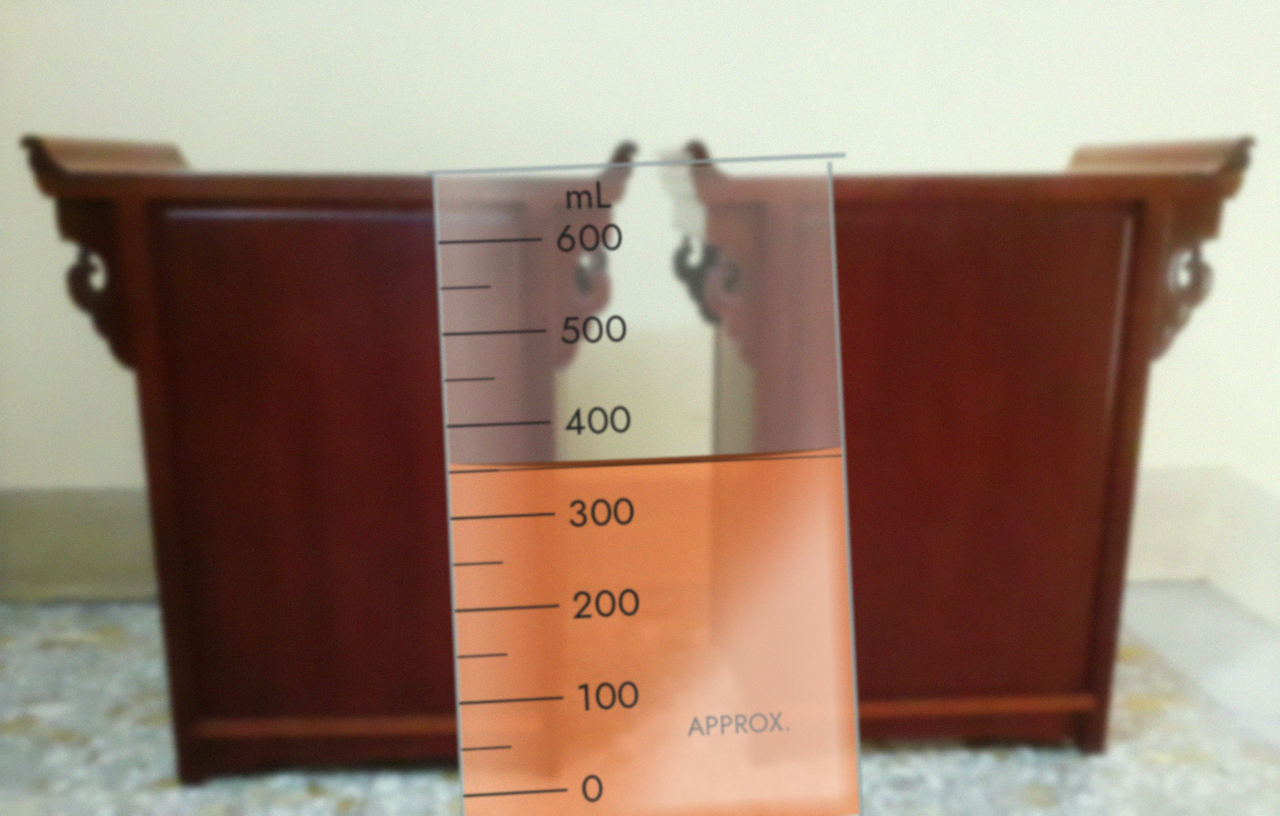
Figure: value=350 unit=mL
